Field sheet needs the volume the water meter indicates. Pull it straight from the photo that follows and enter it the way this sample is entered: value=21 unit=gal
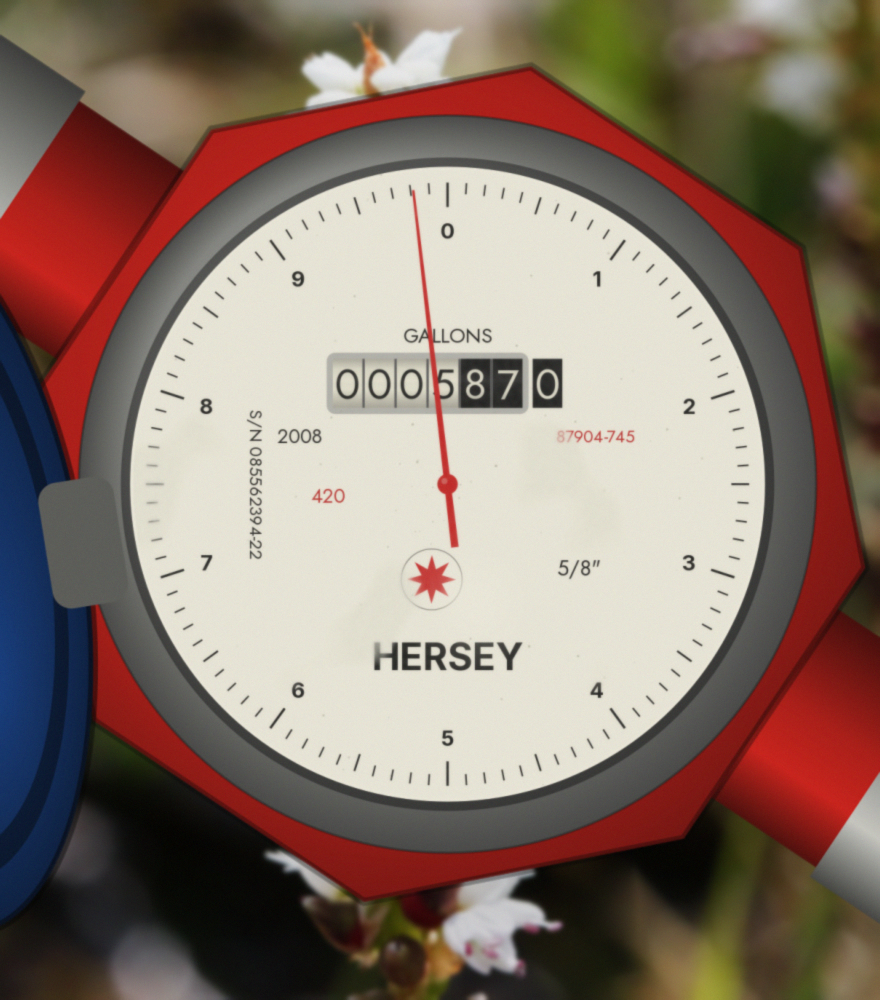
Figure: value=5869.8 unit=gal
